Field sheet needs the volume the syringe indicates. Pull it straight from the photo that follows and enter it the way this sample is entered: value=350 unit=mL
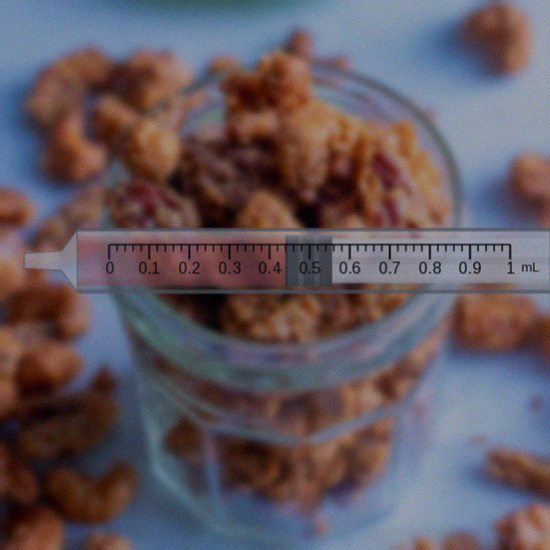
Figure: value=0.44 unit=mL
